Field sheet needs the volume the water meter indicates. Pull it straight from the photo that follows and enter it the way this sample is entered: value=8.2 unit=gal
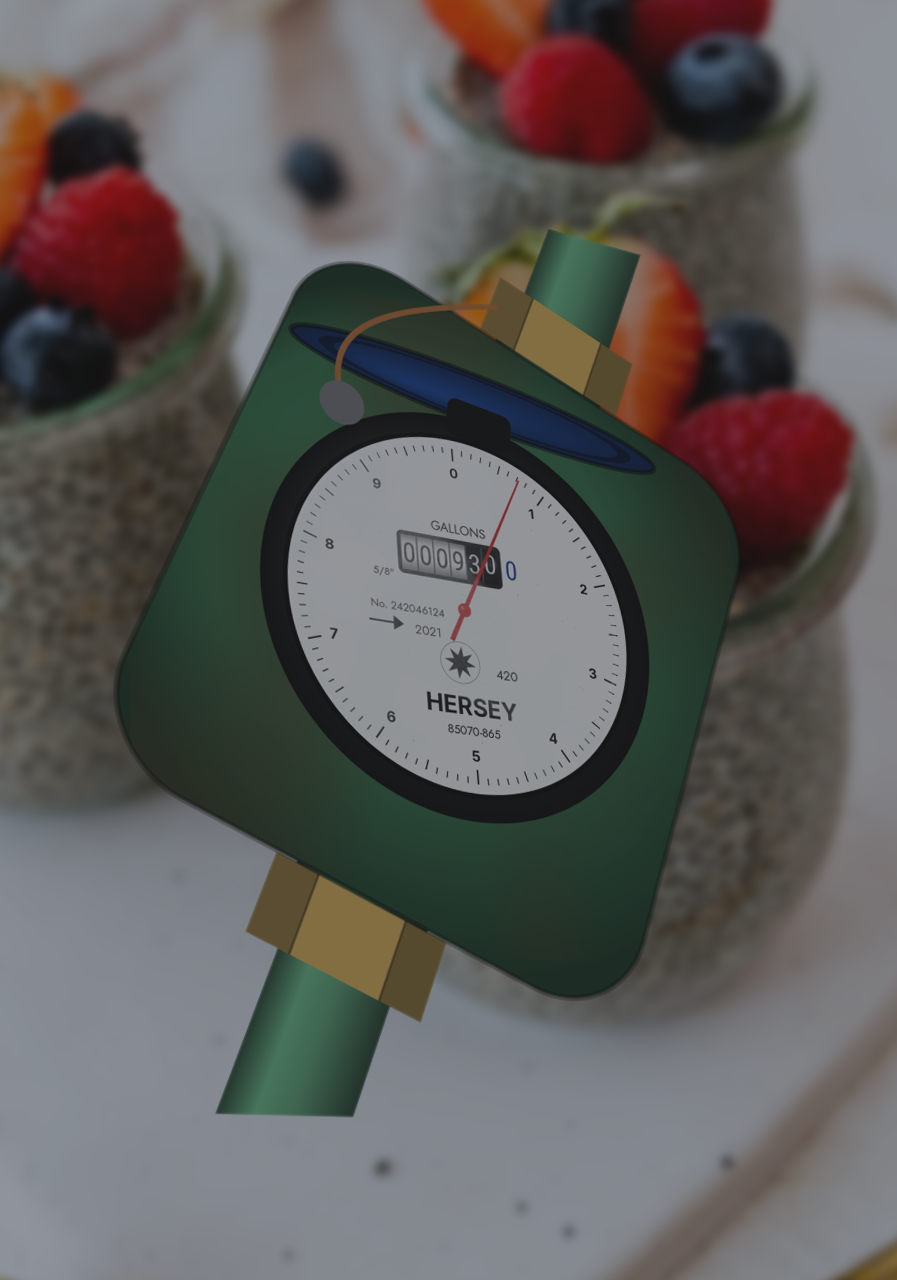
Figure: value=9300.7 unit=gal
